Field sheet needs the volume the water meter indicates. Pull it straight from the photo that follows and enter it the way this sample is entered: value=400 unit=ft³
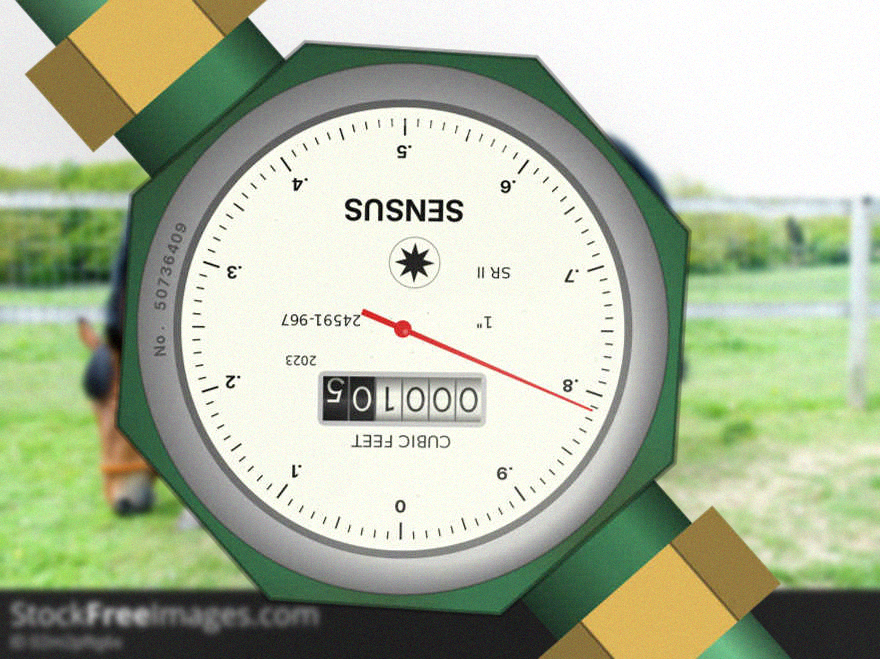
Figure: value=104.81 unit=ft³
